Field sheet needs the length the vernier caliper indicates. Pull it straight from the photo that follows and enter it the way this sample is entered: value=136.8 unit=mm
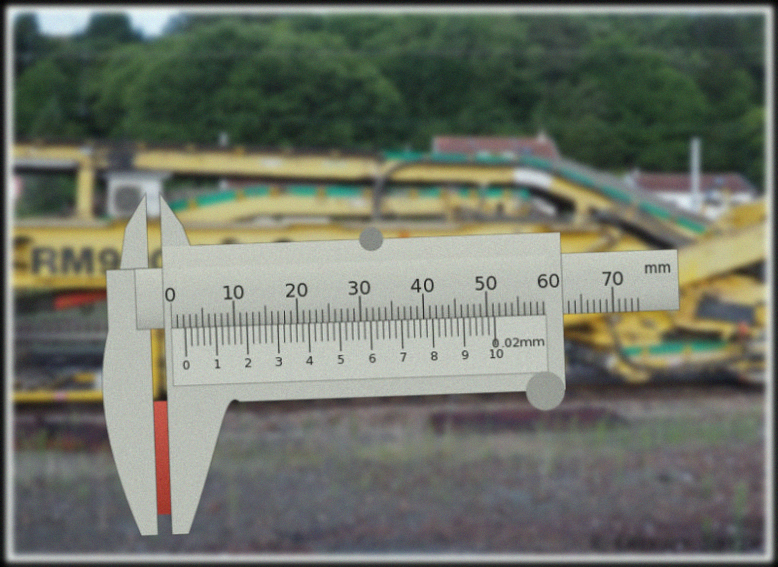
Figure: value=2.2 unit=mm
